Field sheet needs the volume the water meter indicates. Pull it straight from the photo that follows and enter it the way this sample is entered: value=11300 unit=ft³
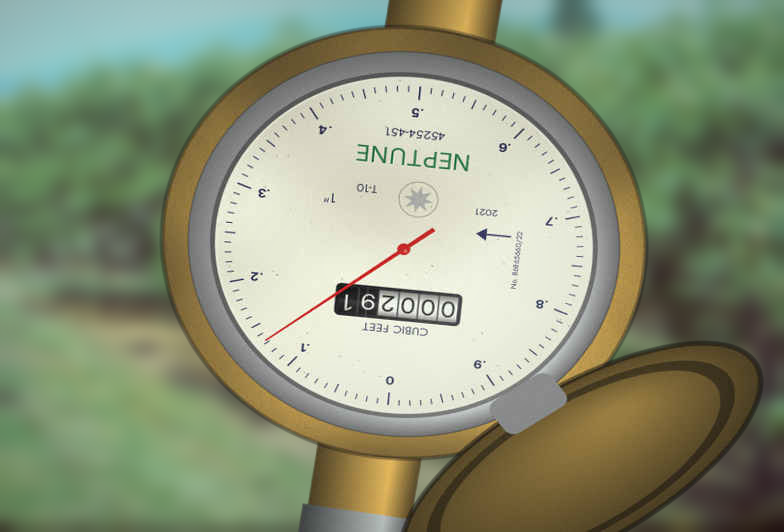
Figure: value=291.13 unit=ft³
